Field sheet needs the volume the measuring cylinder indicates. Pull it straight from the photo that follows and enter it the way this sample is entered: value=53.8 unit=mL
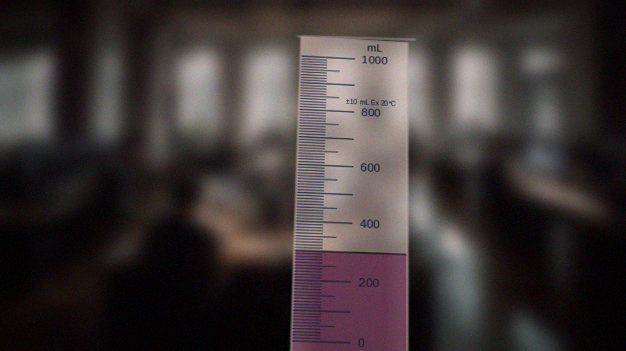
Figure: value=300 unit=mL
